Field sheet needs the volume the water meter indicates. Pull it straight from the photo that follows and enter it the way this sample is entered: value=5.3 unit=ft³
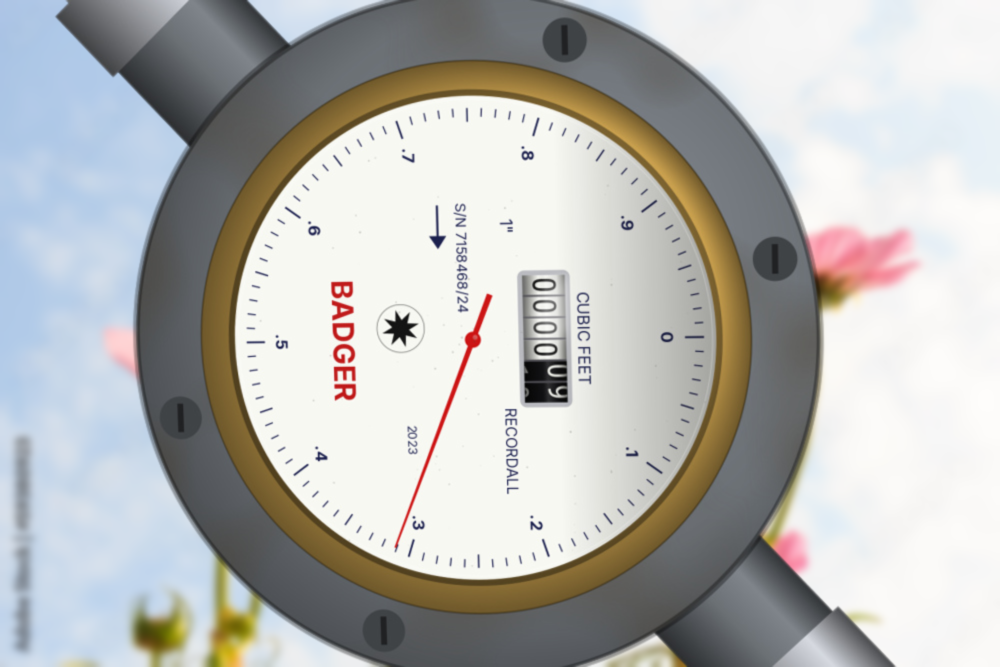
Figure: value=9.31 unit=ft³
